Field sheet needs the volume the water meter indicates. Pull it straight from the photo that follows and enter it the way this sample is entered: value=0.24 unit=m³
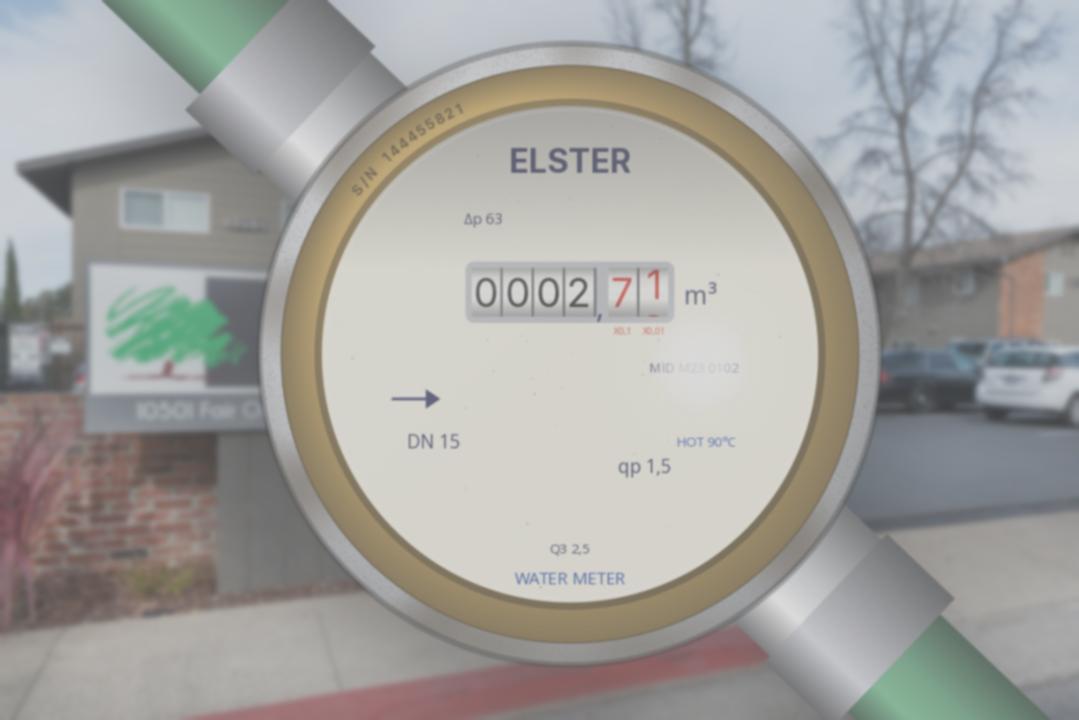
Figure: value=2.71 unit=m³
